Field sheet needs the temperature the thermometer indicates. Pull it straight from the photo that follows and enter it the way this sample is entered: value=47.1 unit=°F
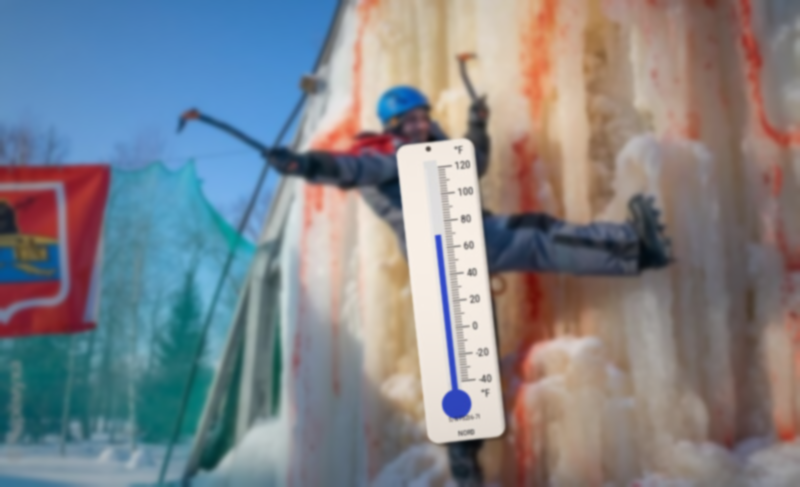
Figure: value=70 unit=°F
